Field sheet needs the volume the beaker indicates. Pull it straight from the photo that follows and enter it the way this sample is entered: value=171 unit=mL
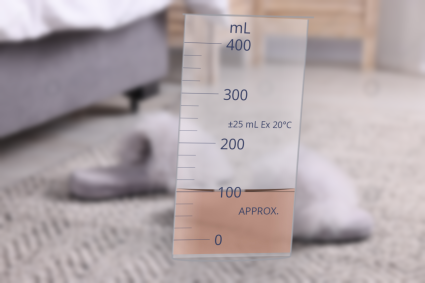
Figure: value=100 unit=mL
